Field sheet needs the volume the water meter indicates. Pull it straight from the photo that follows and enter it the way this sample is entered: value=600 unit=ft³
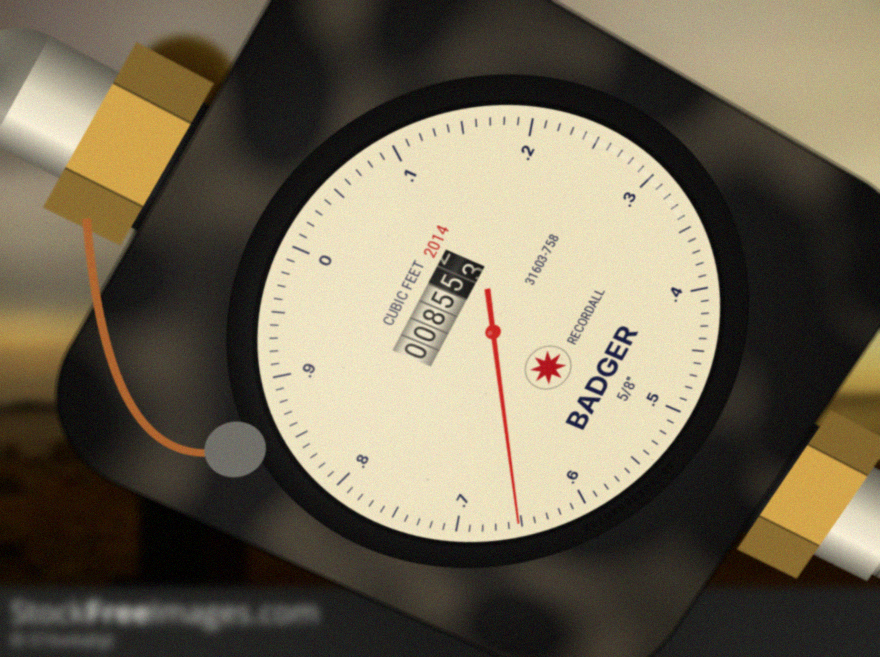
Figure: value=8552.65 unit=ft³
